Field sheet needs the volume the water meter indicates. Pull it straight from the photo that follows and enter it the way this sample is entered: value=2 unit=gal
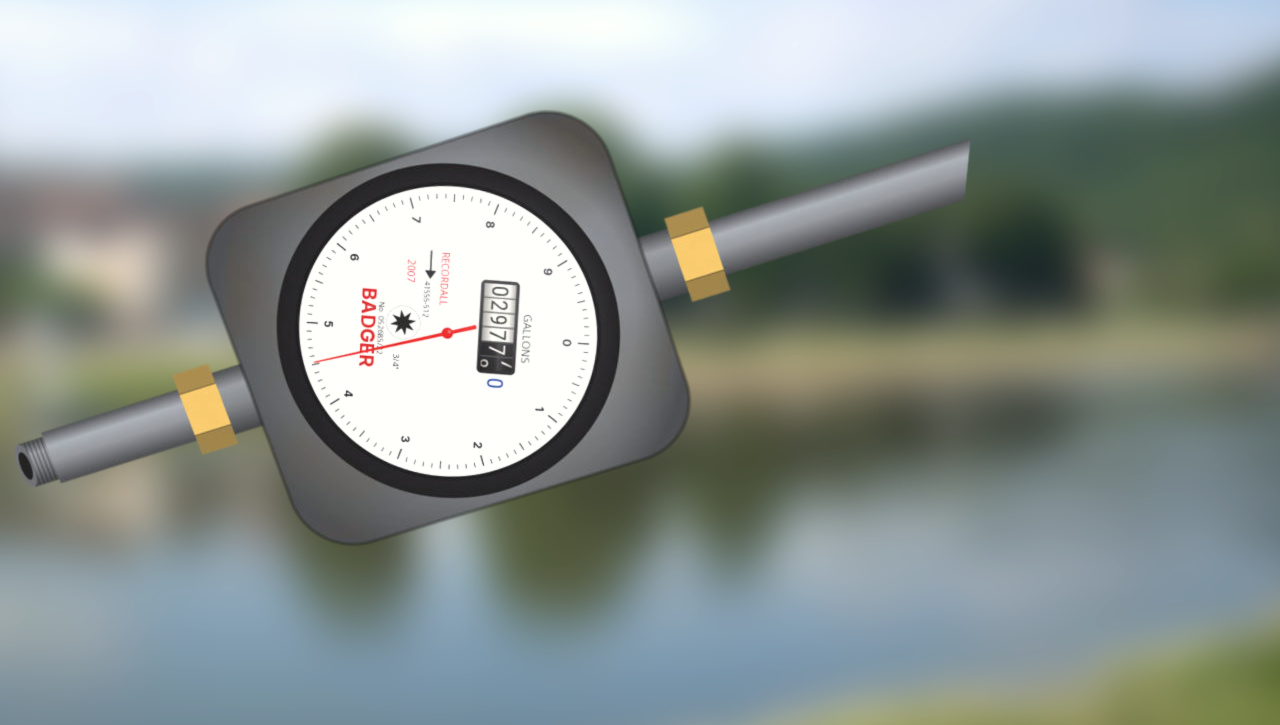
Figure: value=297774.5 unit=gal
